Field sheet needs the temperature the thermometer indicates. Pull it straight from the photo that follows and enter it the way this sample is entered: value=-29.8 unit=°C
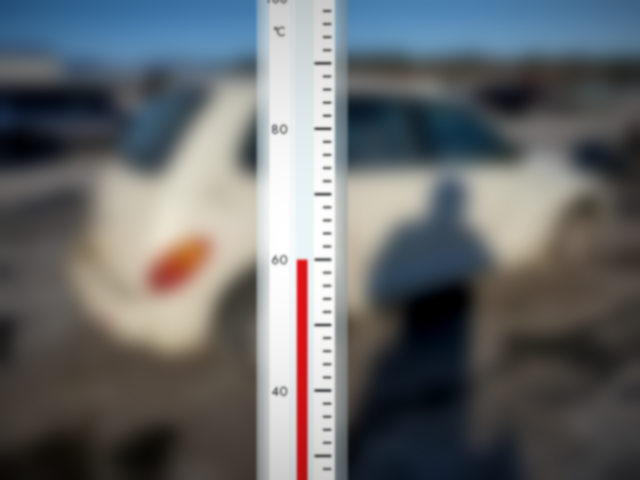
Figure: value=60 unit=°C
